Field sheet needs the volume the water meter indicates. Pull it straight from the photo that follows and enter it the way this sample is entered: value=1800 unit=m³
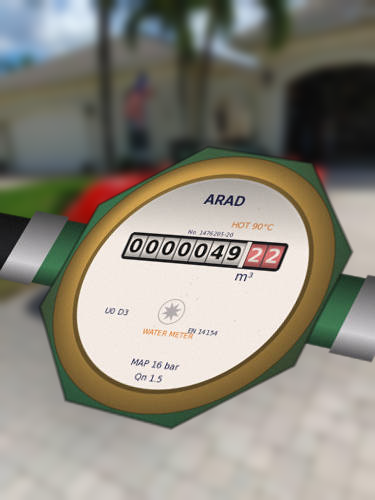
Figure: value=49.22 unit=m³
